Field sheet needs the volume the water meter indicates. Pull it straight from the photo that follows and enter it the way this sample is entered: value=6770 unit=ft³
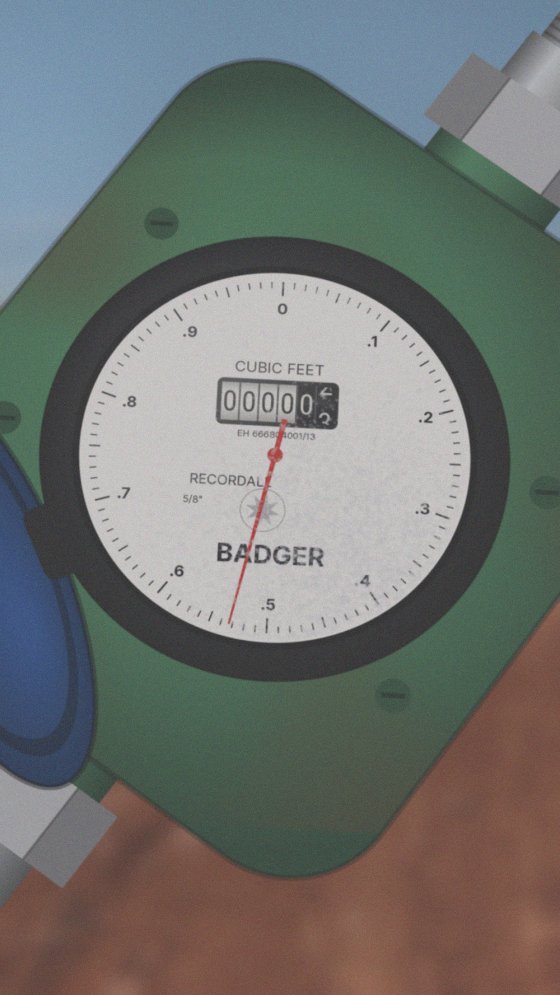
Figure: value=2.53 unit=ft³
